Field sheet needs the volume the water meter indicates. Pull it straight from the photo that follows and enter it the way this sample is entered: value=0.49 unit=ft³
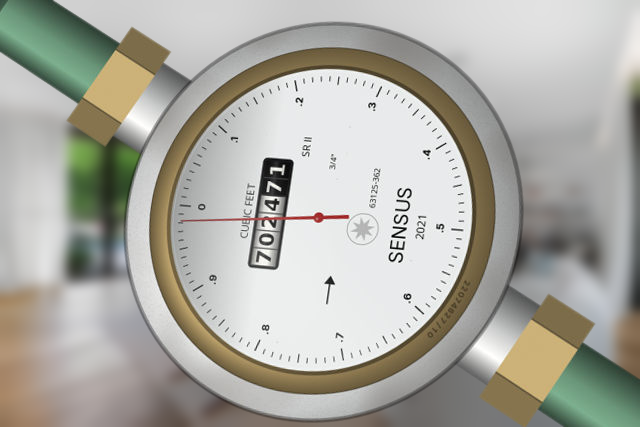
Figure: value=702470.98 unit=ft³
